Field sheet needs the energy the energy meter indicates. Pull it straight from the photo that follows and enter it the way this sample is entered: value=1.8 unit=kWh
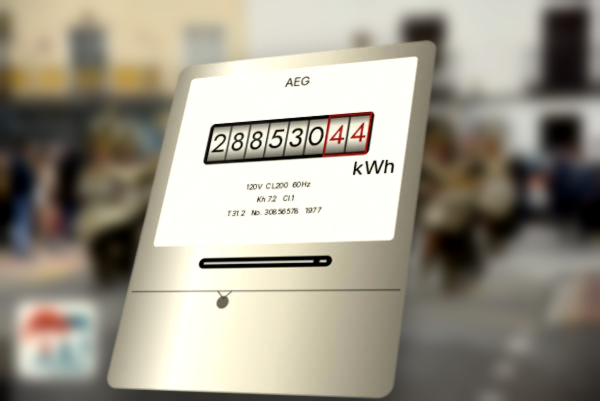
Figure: value=288530.44 unit=kWh
